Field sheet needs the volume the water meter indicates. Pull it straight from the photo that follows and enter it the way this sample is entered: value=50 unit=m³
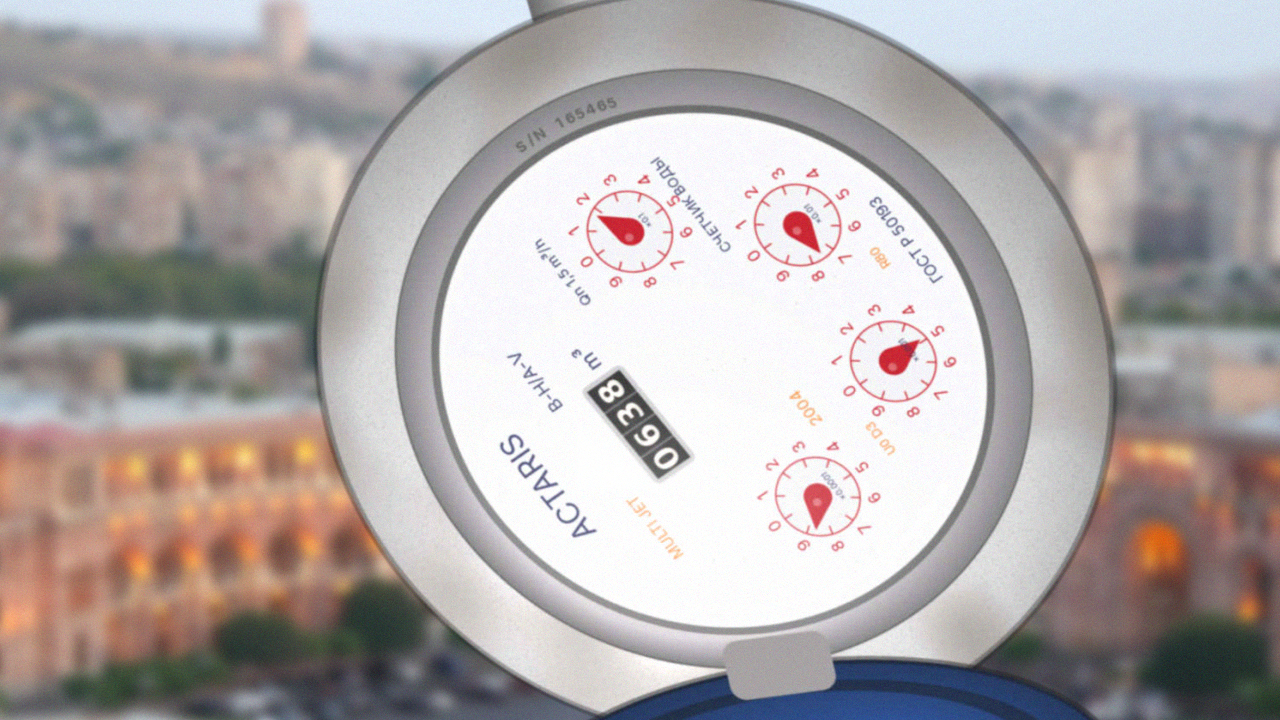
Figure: value=638.1748 unit=m³
